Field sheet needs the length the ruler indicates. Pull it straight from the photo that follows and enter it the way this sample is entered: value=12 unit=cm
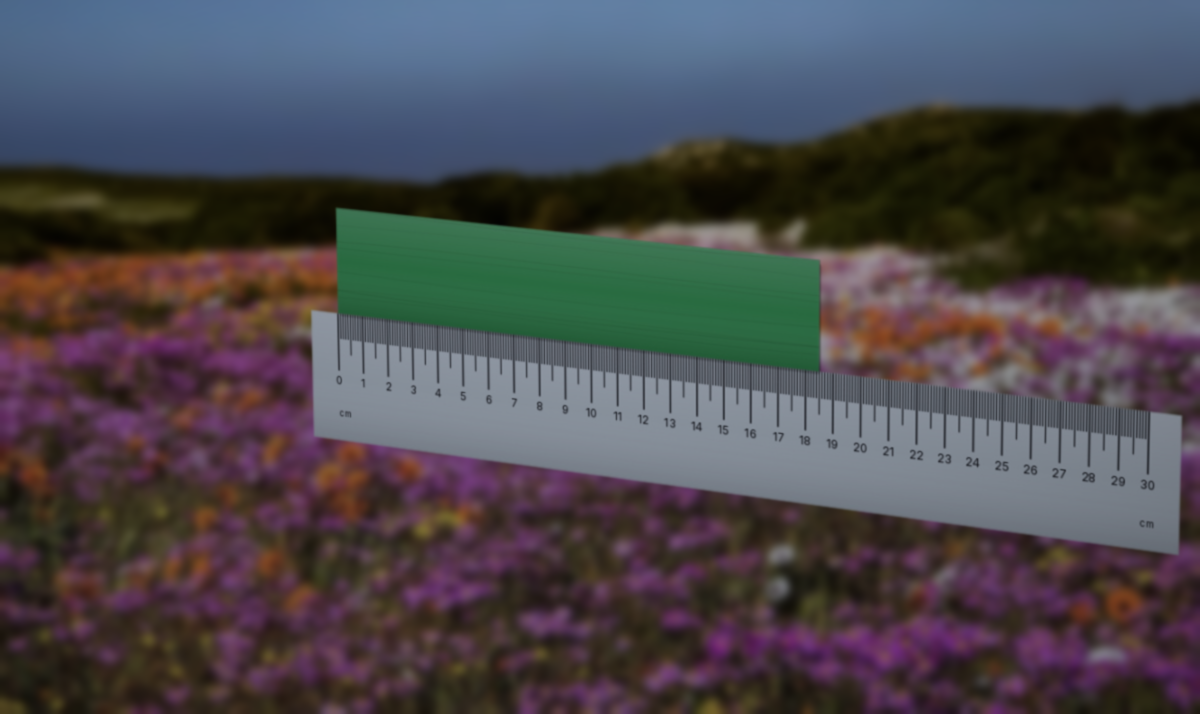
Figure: value=18.5 unit=cm
